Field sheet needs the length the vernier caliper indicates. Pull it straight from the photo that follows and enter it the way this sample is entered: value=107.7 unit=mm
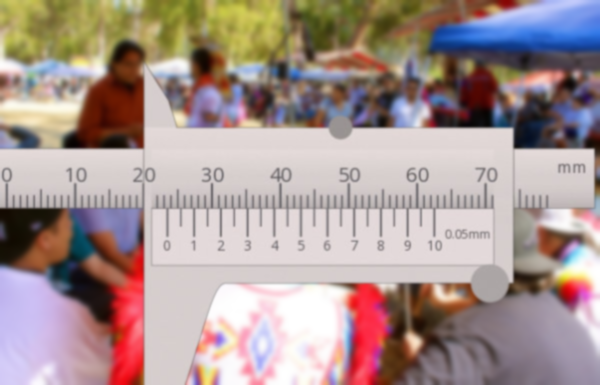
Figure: value=23.5 unit=mm
